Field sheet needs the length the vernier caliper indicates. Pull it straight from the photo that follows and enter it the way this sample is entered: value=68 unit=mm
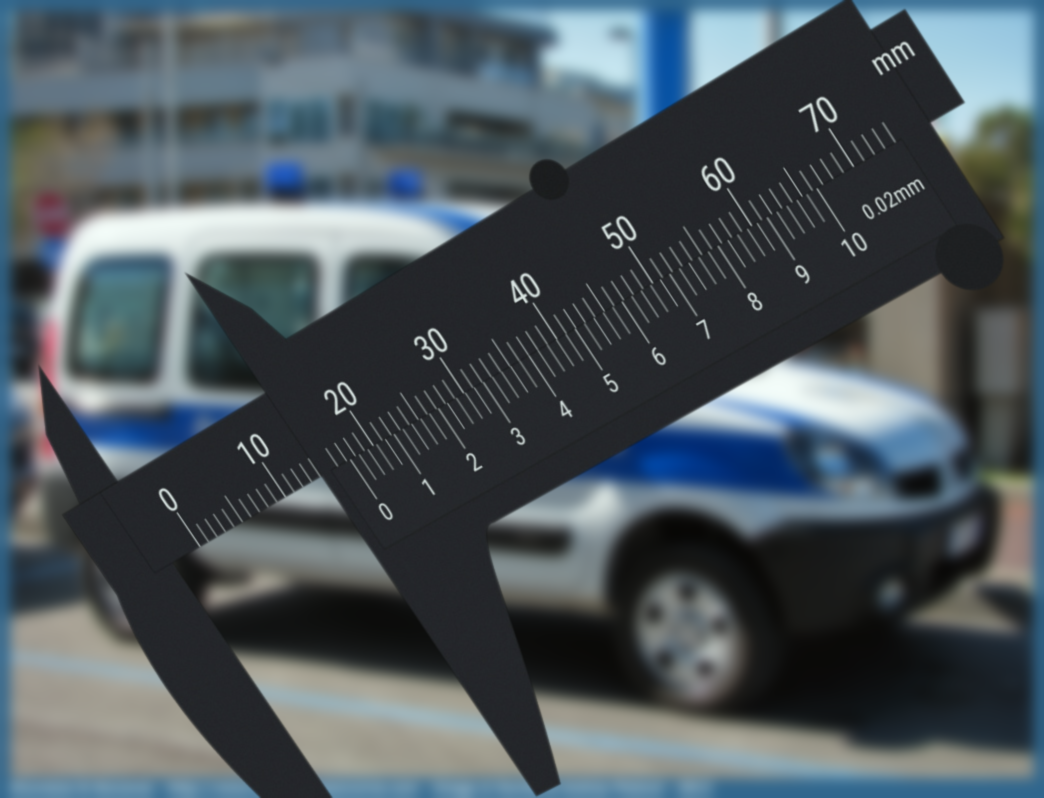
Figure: value=17.4 unit=mm
